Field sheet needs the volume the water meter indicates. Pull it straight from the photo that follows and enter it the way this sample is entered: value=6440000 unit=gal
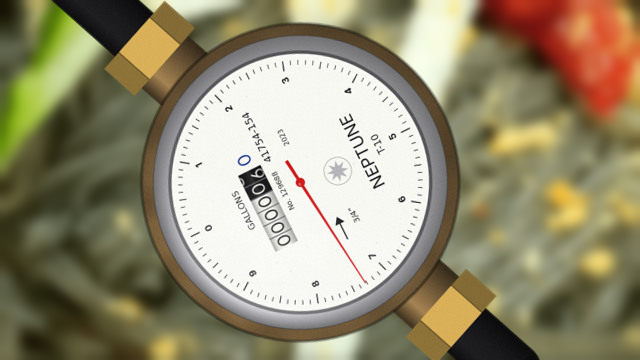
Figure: value=57.3 unit=gal
